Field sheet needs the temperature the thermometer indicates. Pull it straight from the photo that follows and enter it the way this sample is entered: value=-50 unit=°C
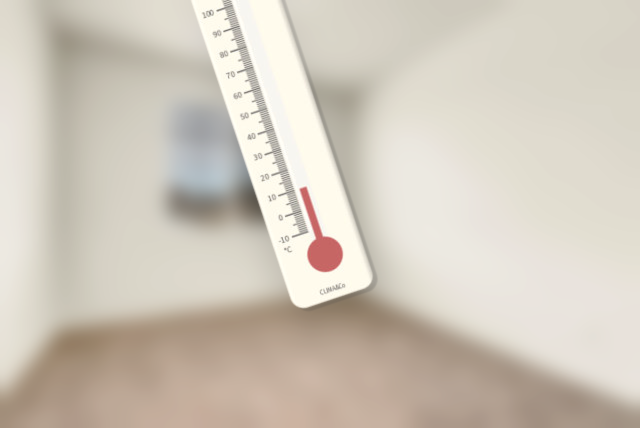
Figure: value=10 unit=°C
